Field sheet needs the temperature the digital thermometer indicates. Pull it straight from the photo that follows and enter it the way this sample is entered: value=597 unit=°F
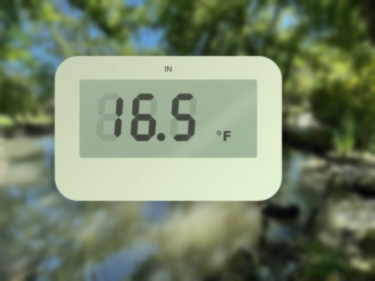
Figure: value=16.5 unit=°F
